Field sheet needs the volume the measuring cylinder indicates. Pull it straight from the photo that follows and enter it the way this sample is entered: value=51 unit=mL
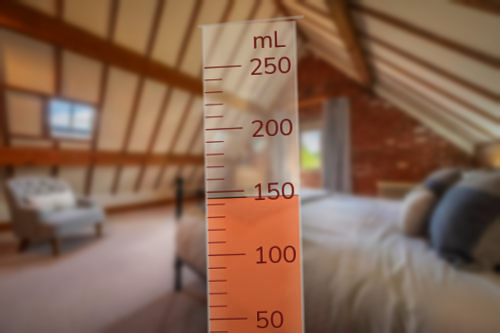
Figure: value=145 unit=mL
